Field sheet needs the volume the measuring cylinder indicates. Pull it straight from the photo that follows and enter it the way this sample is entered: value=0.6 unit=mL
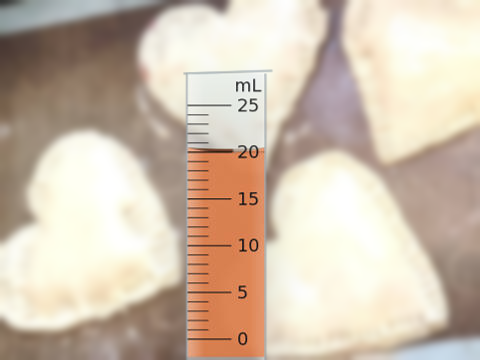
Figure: value=20 unit=mL
